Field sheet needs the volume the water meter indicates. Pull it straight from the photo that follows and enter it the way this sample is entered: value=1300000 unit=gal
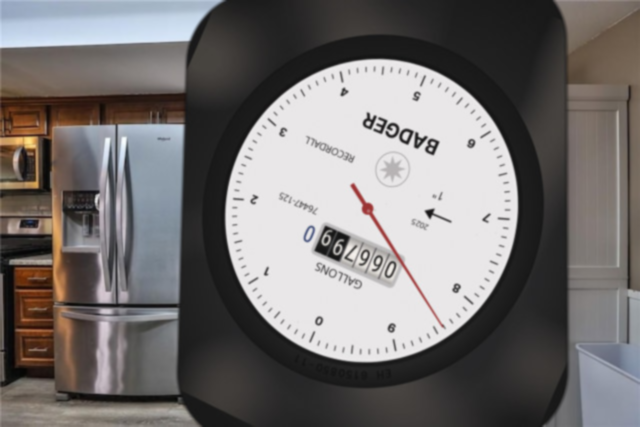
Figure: value=667988.4 unit=gal
